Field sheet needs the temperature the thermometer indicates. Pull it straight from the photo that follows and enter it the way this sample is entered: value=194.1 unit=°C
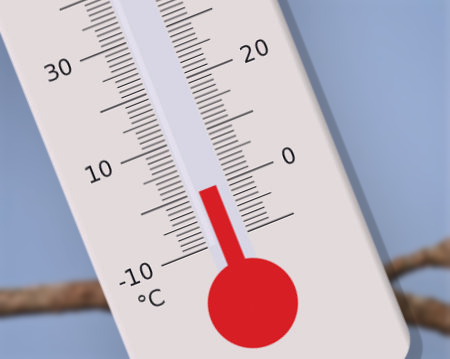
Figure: value=0 unit=°C
